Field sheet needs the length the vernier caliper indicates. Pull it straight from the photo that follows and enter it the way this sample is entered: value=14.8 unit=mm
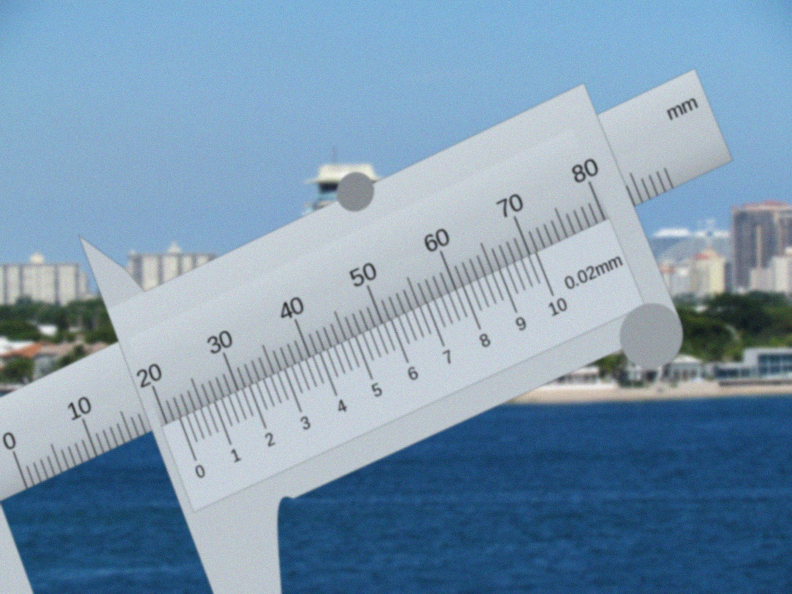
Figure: value=21.8 unit=mm
